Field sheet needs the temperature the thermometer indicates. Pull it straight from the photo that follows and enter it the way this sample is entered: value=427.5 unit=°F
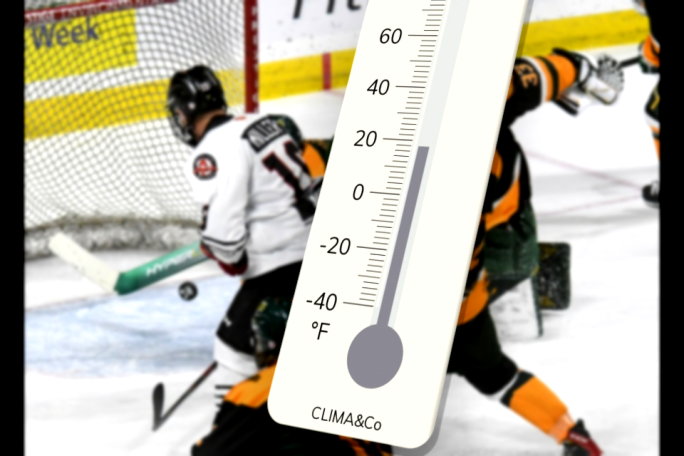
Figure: value=18 unit=°F
